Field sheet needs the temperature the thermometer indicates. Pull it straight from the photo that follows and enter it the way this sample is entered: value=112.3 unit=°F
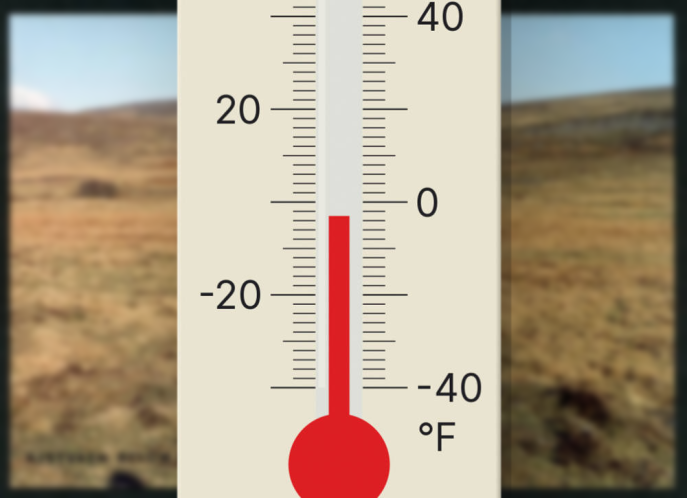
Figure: value=-3 unit=°F
